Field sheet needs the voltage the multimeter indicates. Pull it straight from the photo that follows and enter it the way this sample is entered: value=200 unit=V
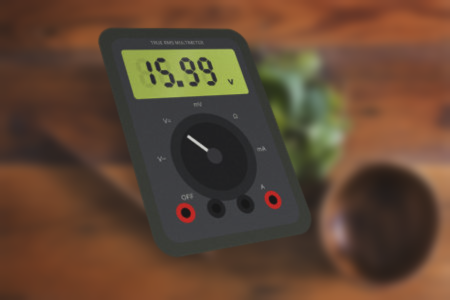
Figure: value=15.99 unit=V
